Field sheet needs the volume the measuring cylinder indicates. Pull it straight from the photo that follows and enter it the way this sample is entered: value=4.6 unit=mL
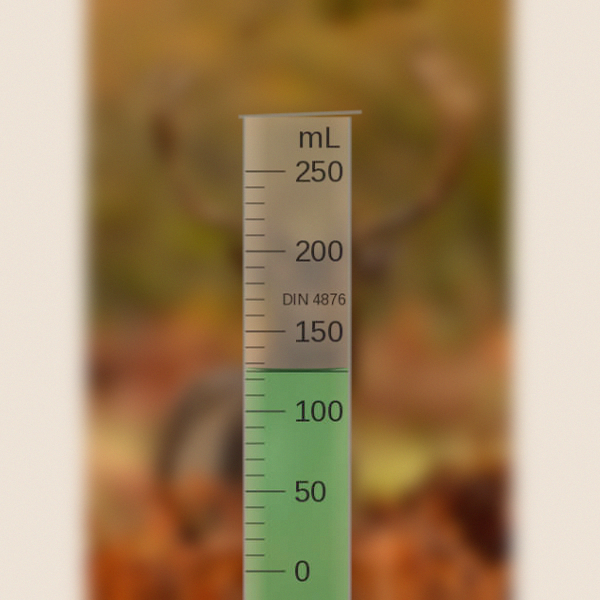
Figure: value=125 unit=mL
